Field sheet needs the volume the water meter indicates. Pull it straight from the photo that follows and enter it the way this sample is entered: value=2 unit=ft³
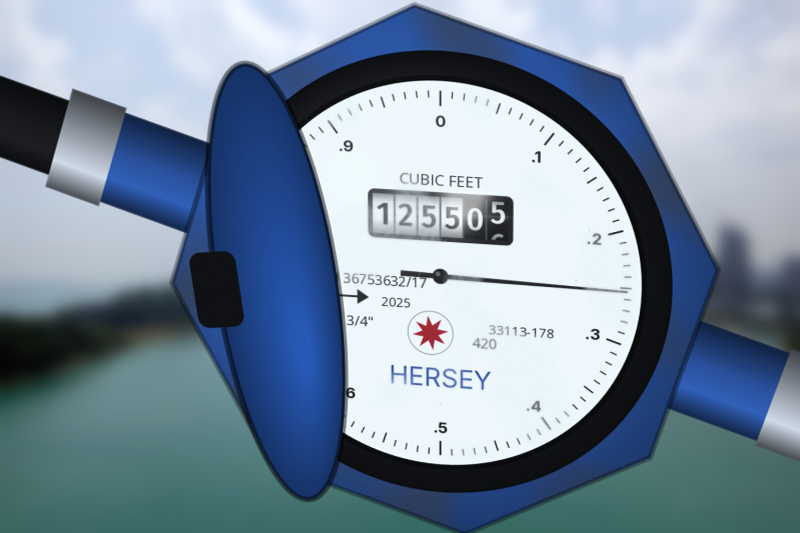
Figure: value=125505.25 unit=ft³
